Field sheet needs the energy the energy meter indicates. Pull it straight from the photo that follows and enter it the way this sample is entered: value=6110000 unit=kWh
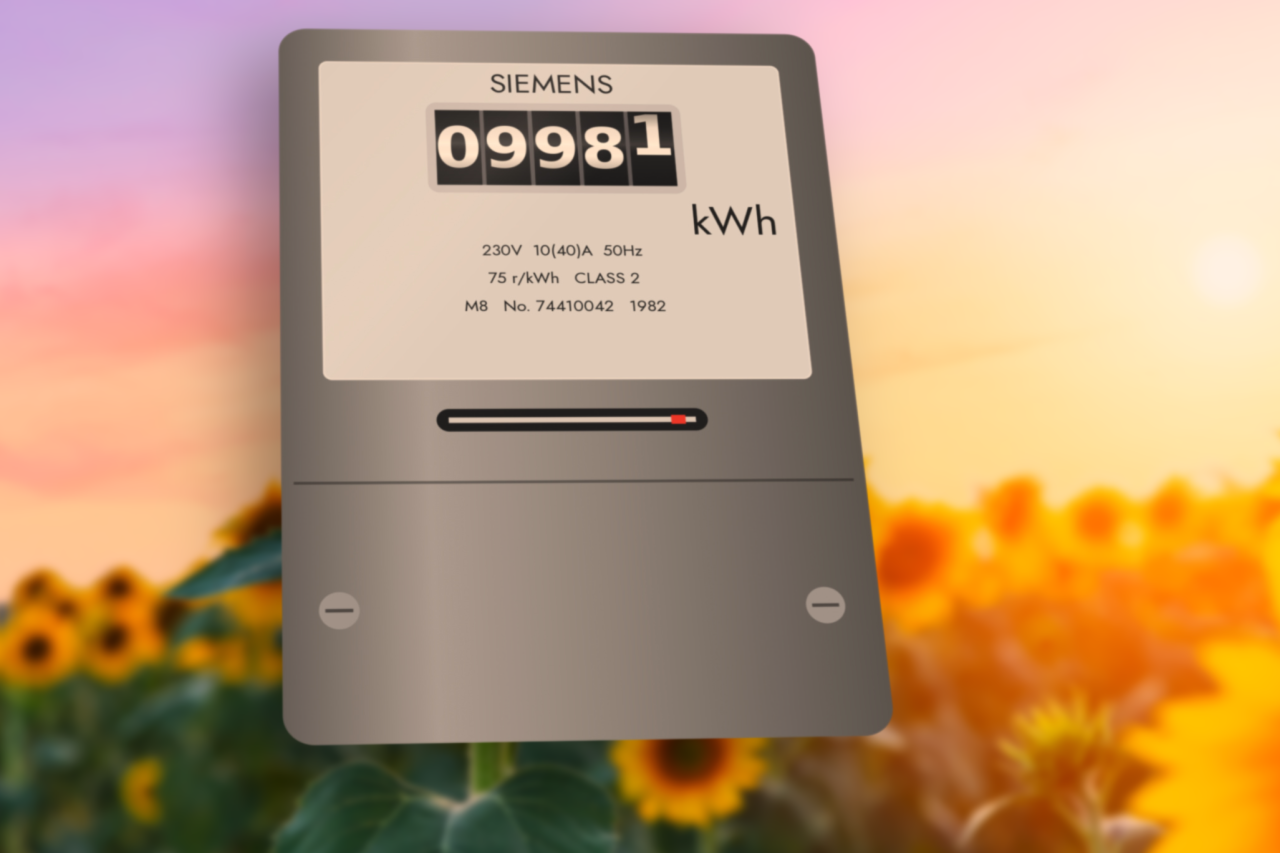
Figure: value=9981 unit=kWh
